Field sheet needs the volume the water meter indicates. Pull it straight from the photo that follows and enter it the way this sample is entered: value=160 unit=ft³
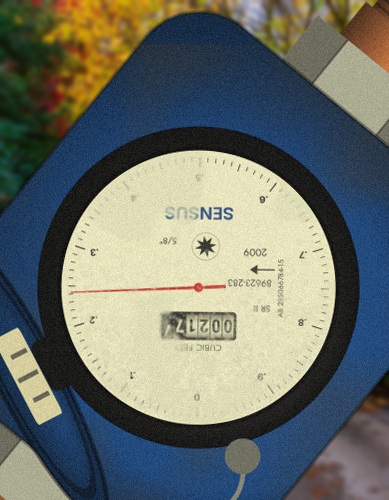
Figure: value=2177.24 unit=ft³
